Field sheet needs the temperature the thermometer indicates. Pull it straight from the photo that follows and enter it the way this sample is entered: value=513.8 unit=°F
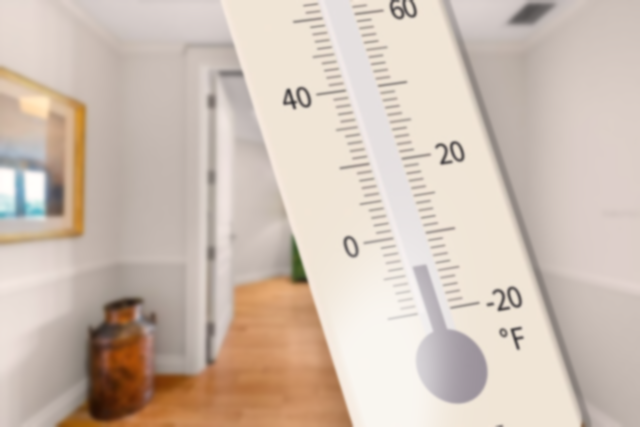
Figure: value=-8 unit=°F
